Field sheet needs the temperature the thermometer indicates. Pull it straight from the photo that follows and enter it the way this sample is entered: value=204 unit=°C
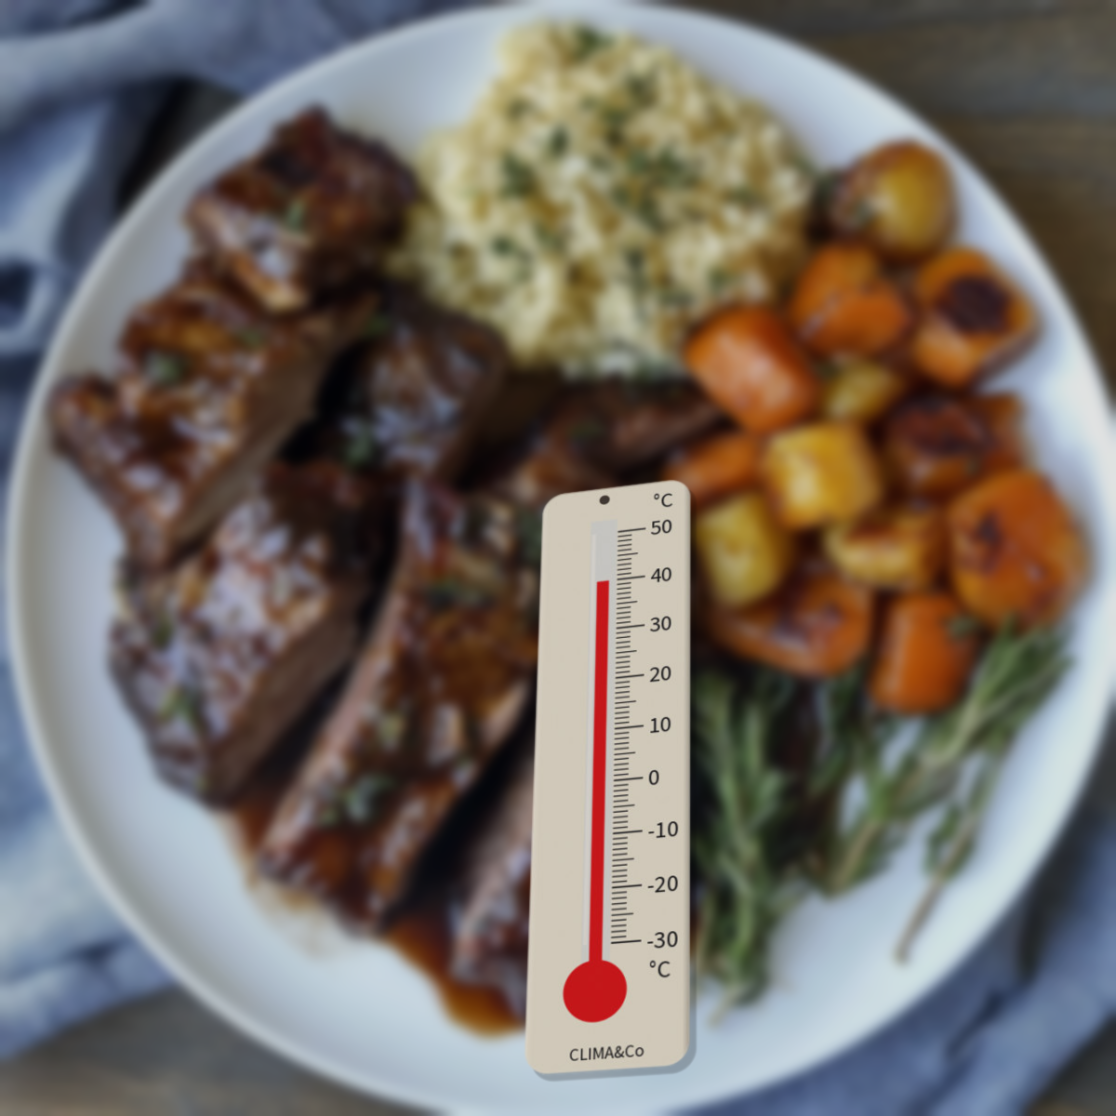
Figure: value=40 unit=°C
